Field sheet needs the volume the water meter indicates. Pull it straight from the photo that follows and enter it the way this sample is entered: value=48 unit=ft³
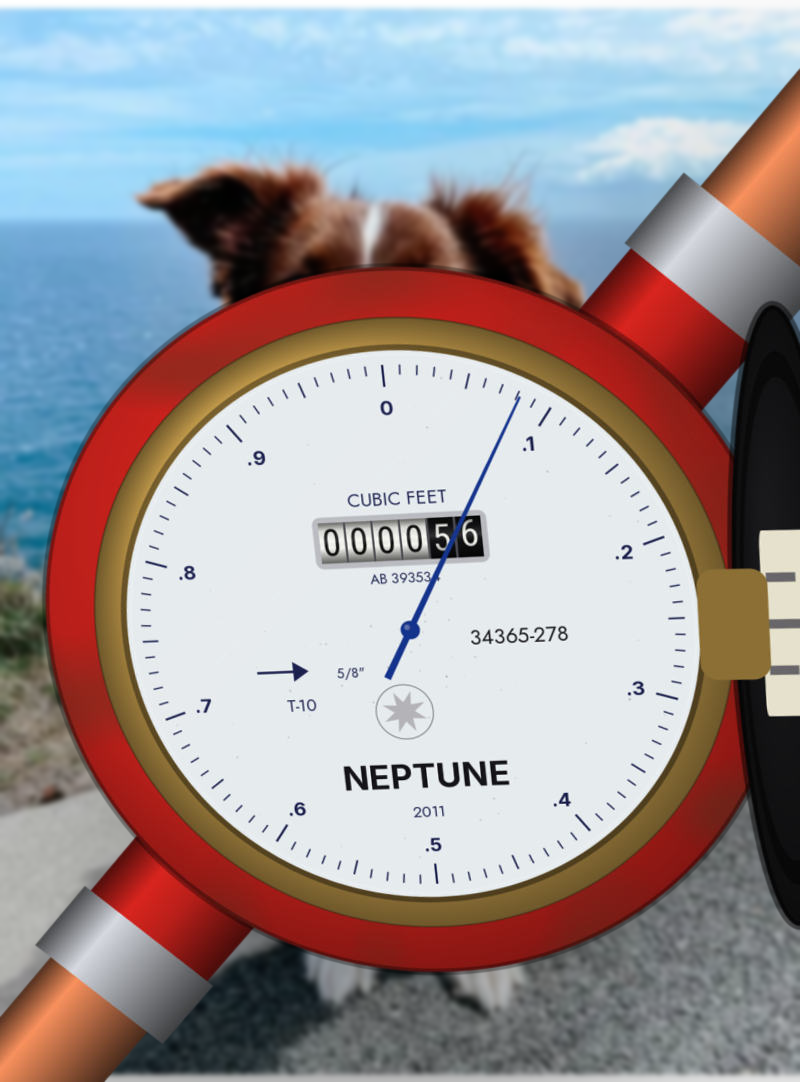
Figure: value=56.08 unit=ft³
